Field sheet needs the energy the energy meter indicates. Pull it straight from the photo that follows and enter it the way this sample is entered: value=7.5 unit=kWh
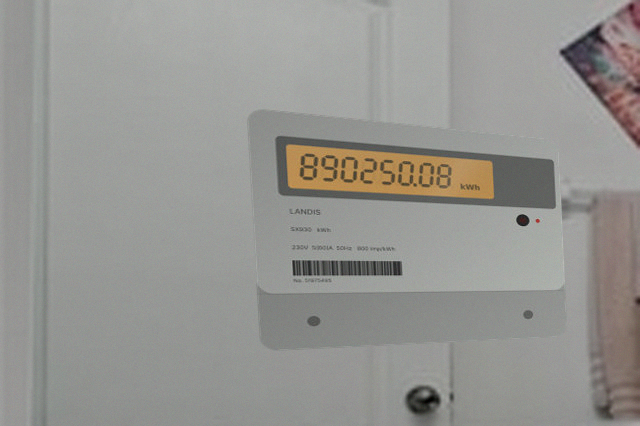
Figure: value=890250.08 unit=kWh
